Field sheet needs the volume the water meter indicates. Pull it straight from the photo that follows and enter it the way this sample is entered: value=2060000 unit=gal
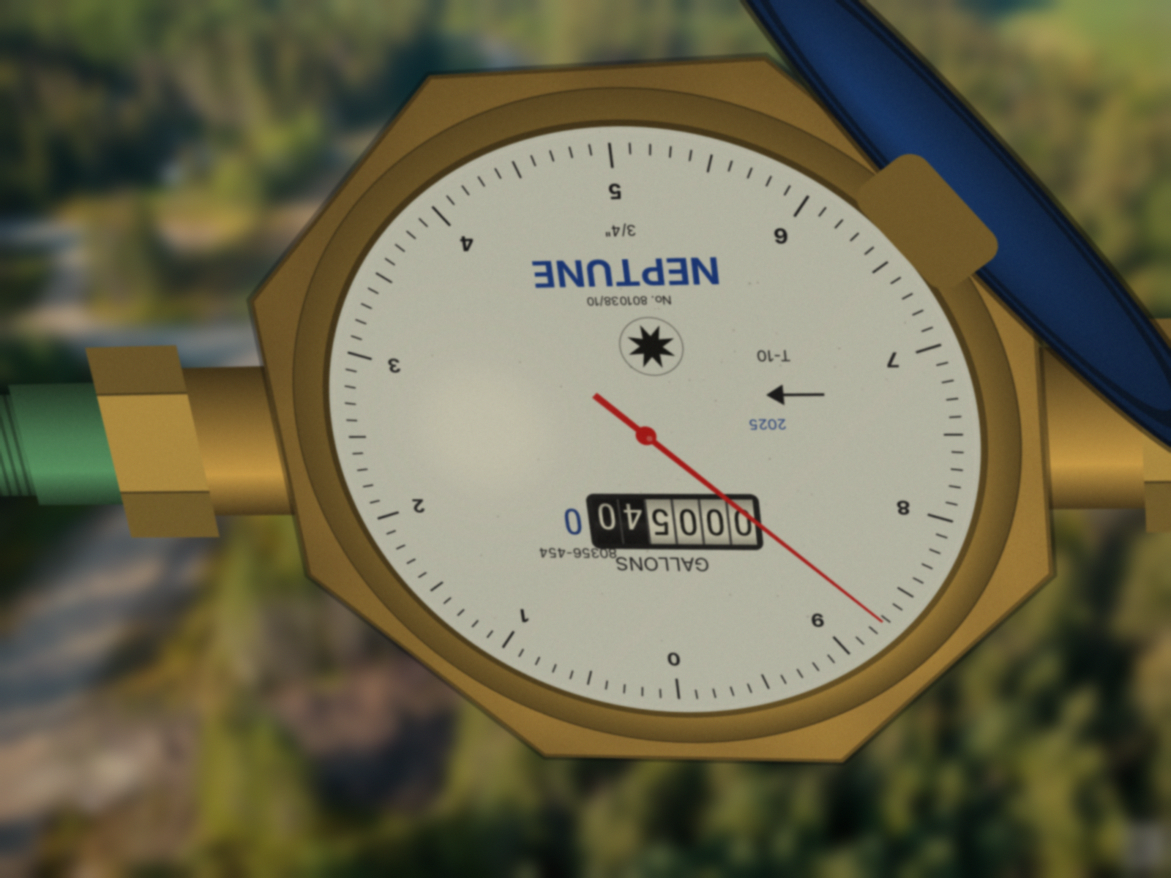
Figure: value=5398.7 unit=gal
